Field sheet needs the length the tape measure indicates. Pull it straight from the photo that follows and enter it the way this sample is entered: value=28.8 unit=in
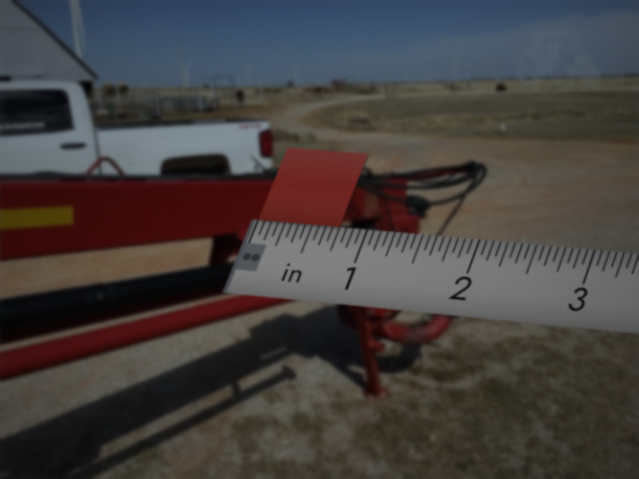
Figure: value=0.75 unit=in
